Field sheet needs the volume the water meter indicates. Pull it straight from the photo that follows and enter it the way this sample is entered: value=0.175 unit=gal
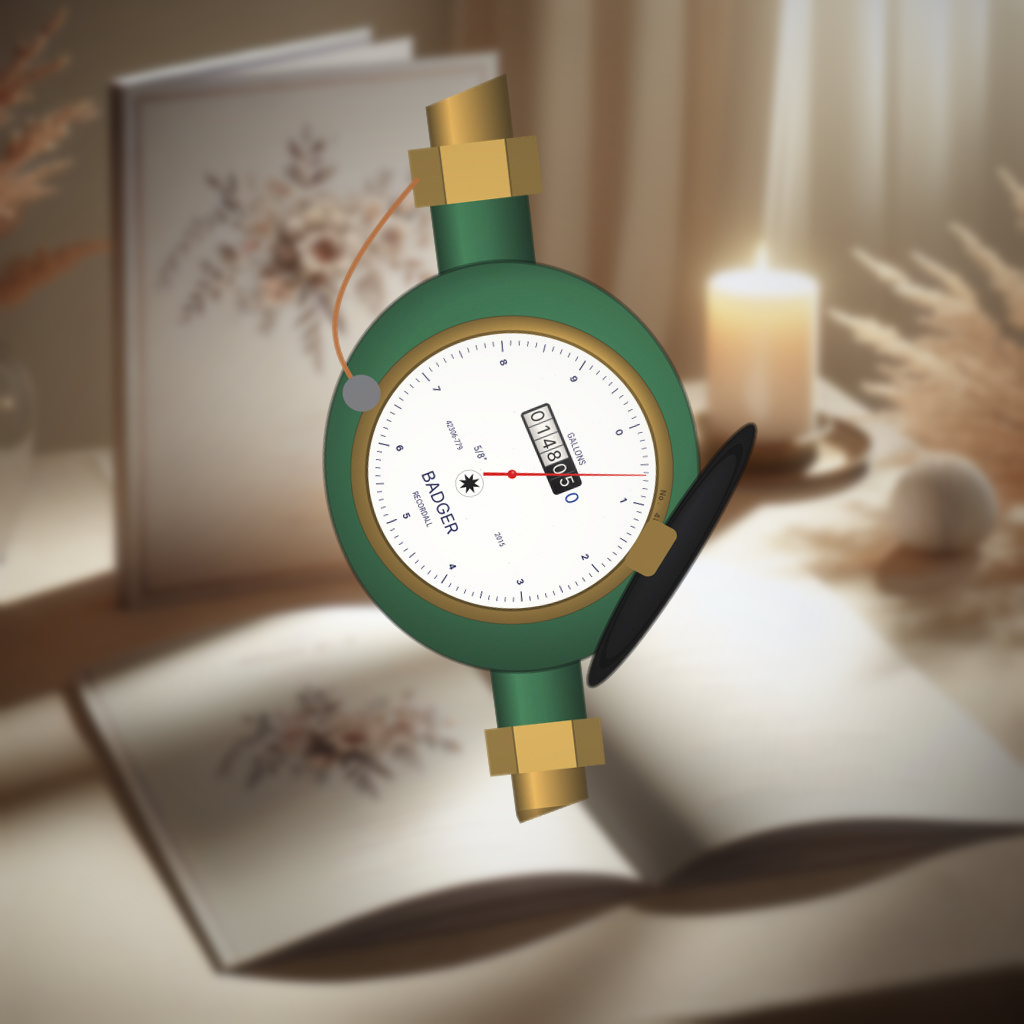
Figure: value=148050.6 unit=gal
